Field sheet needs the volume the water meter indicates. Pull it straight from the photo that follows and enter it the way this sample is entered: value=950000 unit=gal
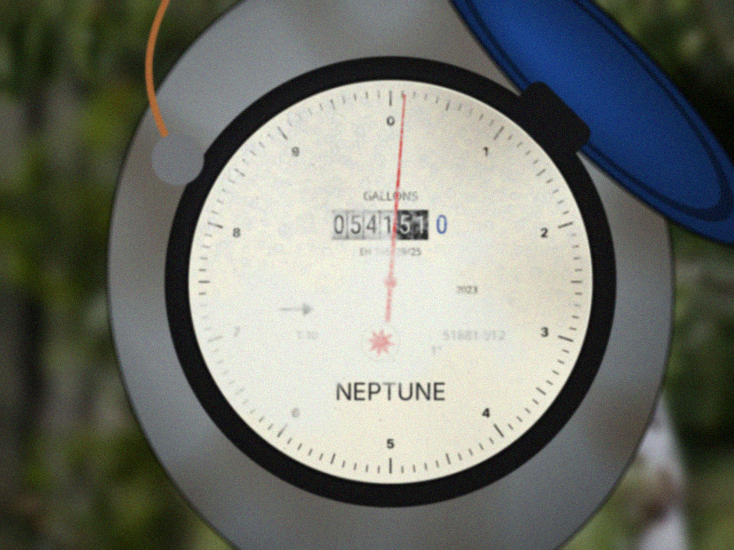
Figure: value=541510.1 unit=gal
